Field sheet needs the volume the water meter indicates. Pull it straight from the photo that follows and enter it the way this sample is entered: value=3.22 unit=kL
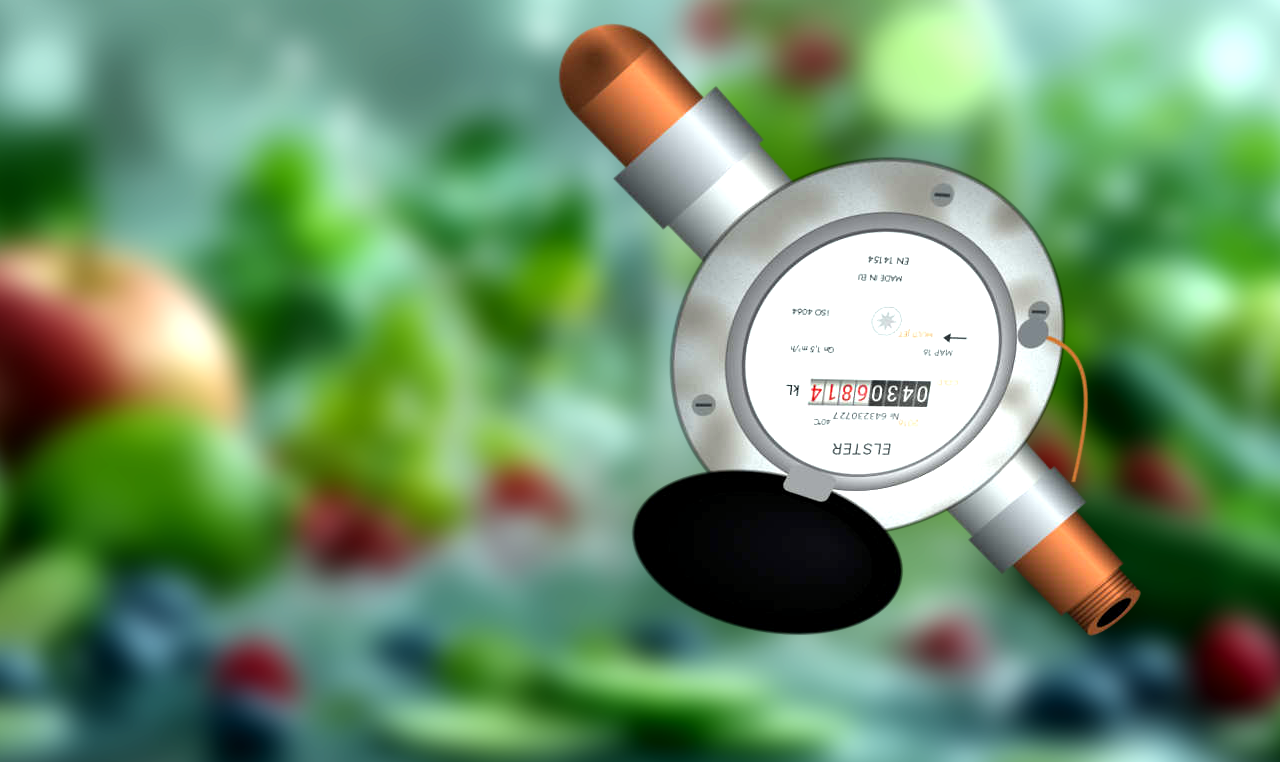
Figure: value=430.6814 unit=kL
